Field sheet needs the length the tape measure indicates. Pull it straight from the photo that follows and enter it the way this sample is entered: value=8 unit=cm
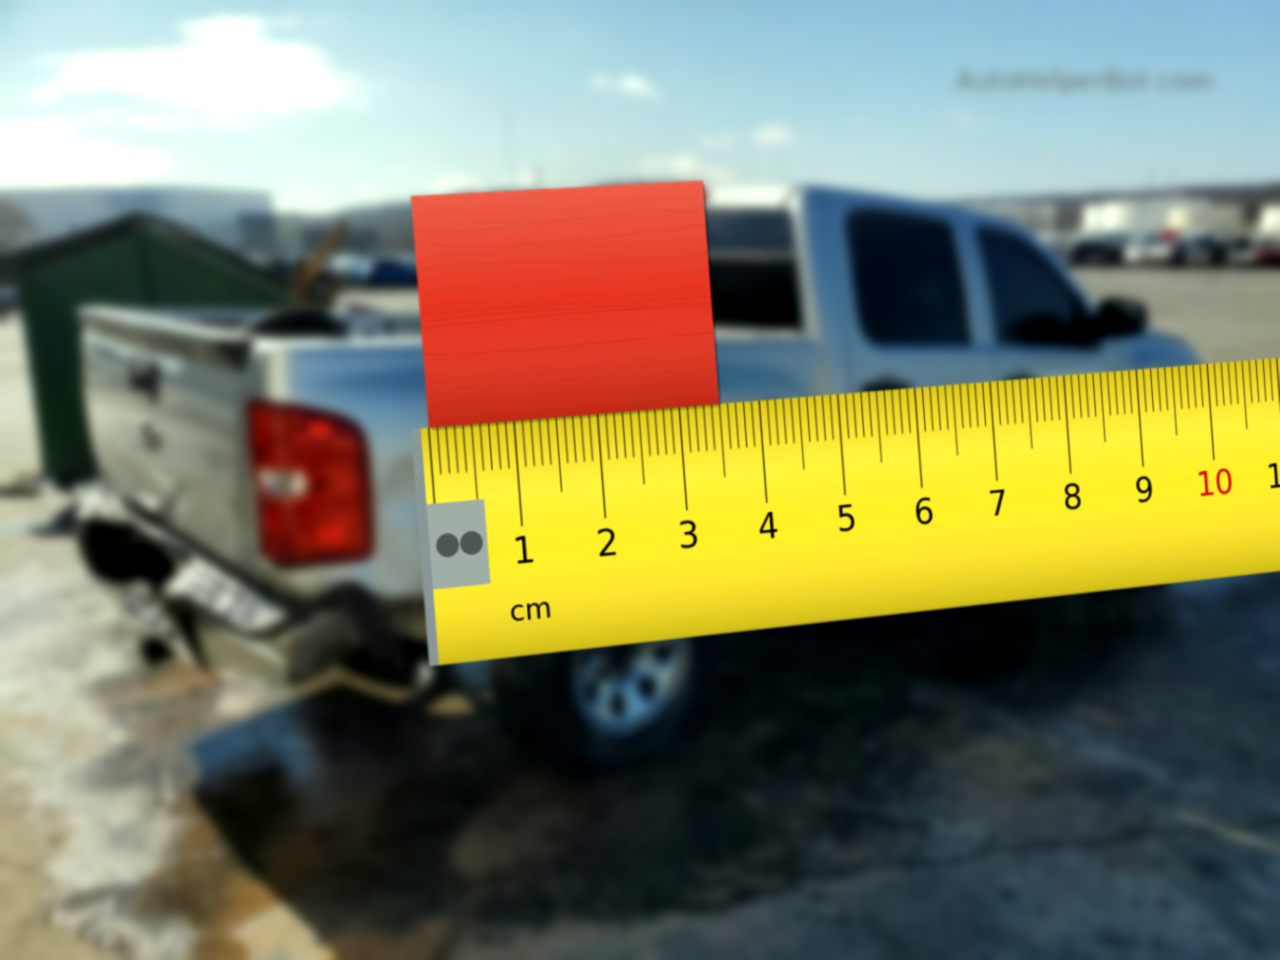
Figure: value=3.5 unit=cm
